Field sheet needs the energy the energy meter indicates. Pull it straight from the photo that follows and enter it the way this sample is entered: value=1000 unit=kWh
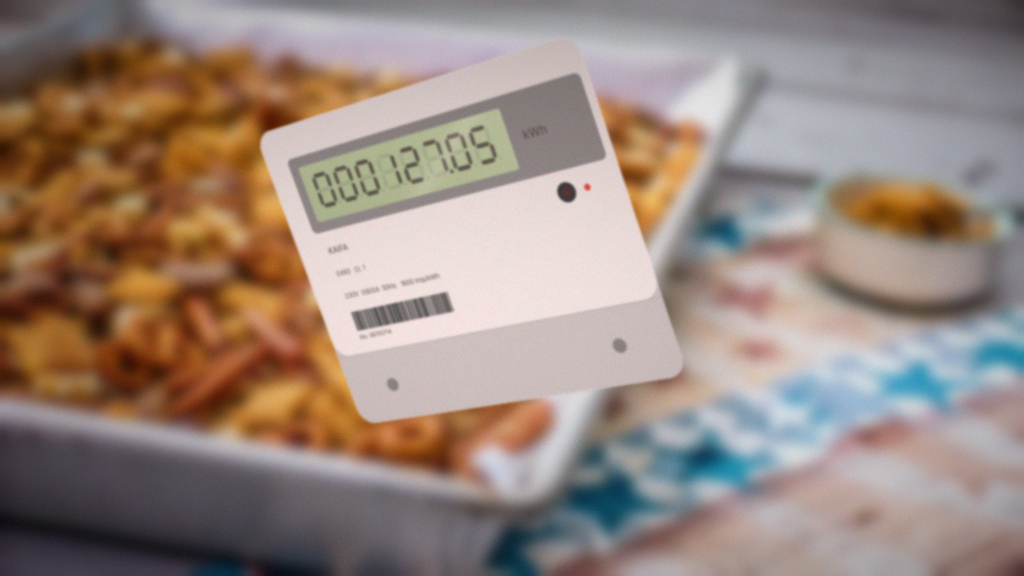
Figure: value=127.05 unit=kWh
